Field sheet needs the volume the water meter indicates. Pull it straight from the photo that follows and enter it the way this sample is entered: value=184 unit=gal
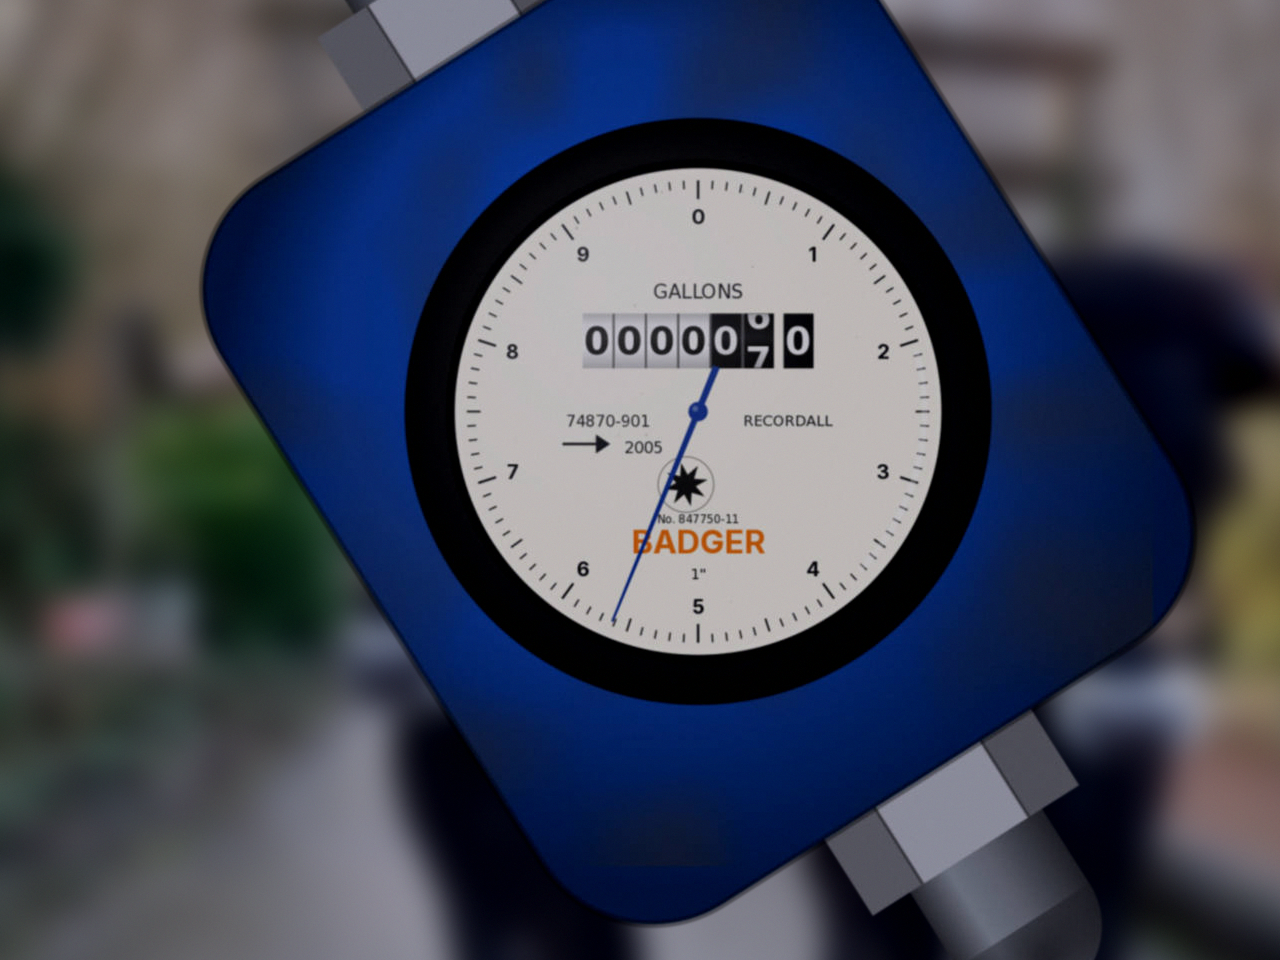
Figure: value=65.6 unit=gal
